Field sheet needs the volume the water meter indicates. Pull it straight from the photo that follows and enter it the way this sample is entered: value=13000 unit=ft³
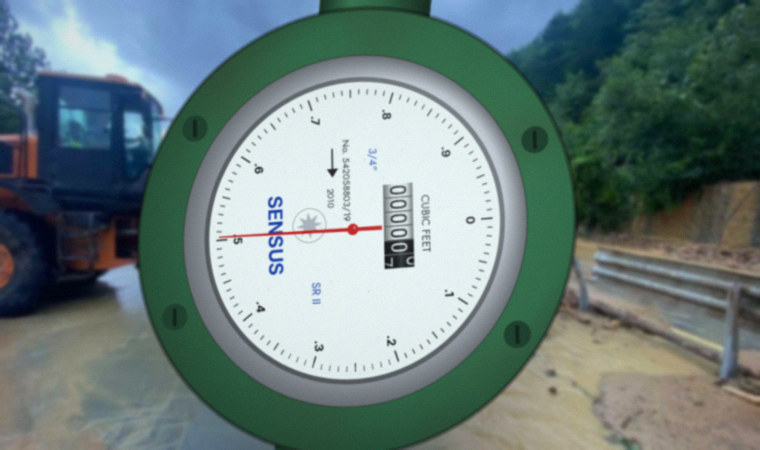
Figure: value=6.50 unit=ft³
